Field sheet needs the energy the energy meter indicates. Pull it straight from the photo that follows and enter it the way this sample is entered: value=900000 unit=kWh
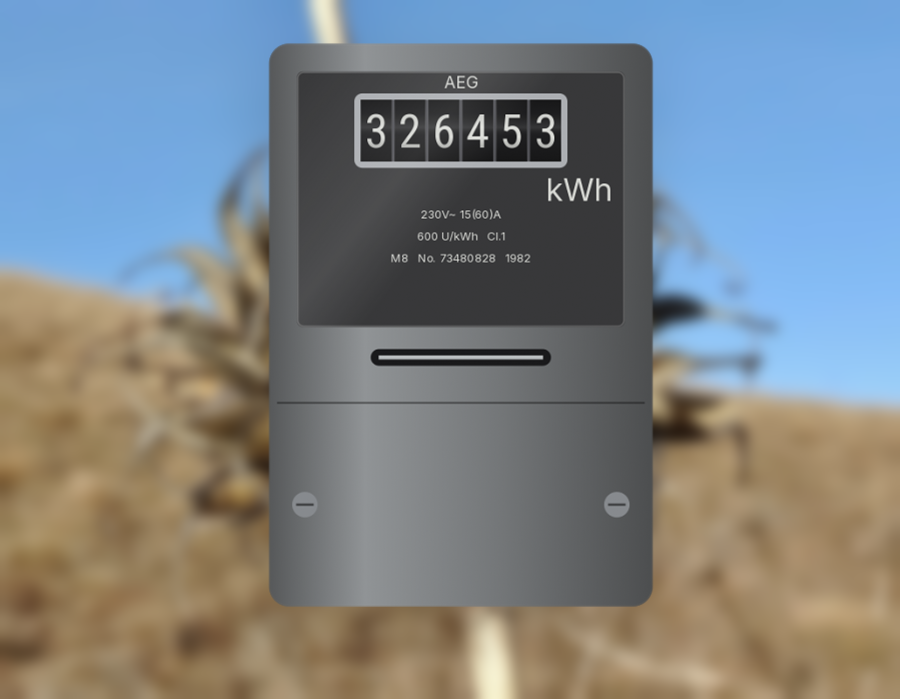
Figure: value=326453 unit=kWh
